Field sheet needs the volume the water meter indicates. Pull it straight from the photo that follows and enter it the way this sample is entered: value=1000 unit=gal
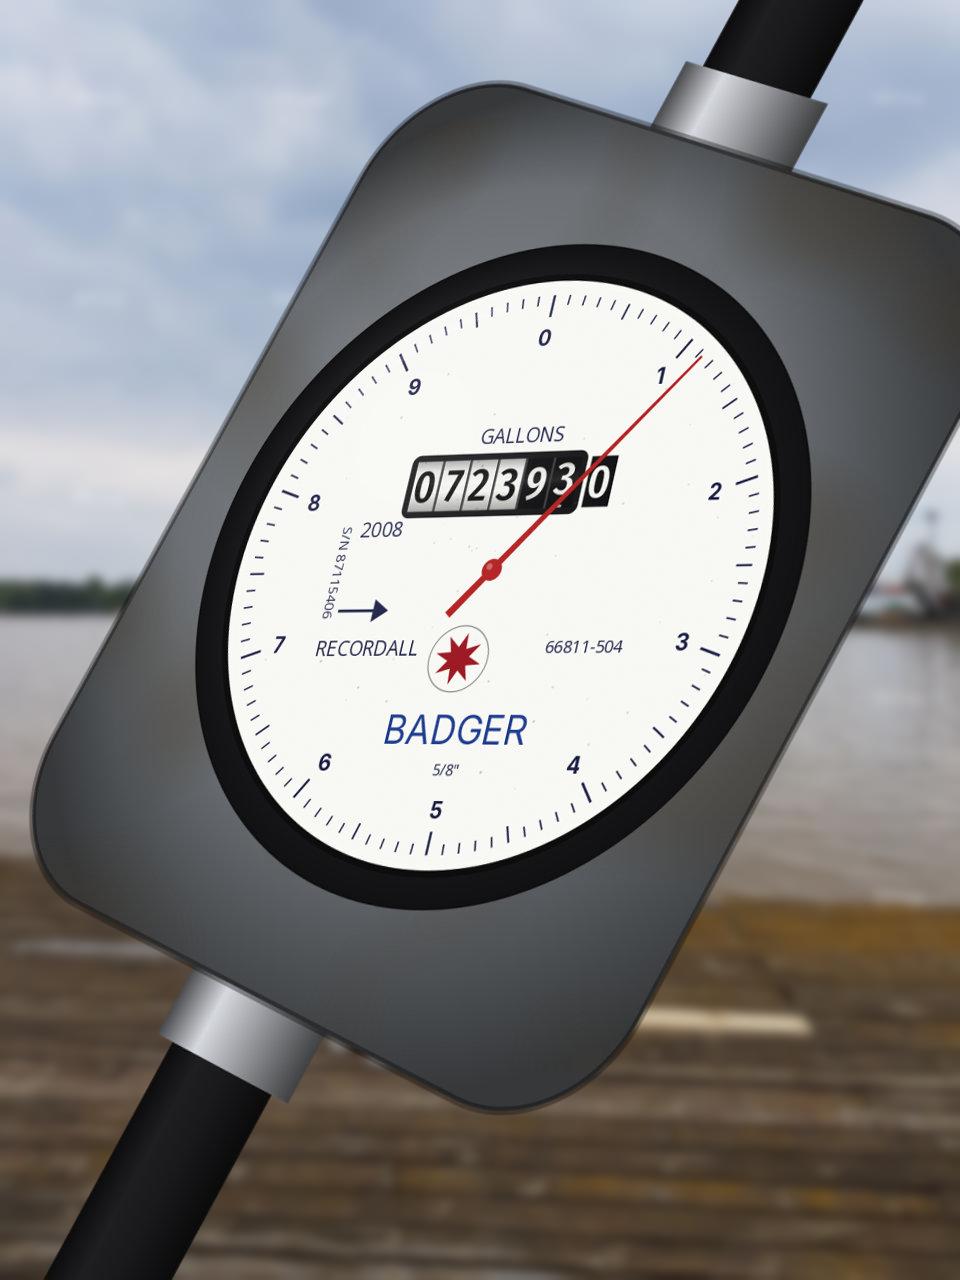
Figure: value=723931.1 unit=gal
